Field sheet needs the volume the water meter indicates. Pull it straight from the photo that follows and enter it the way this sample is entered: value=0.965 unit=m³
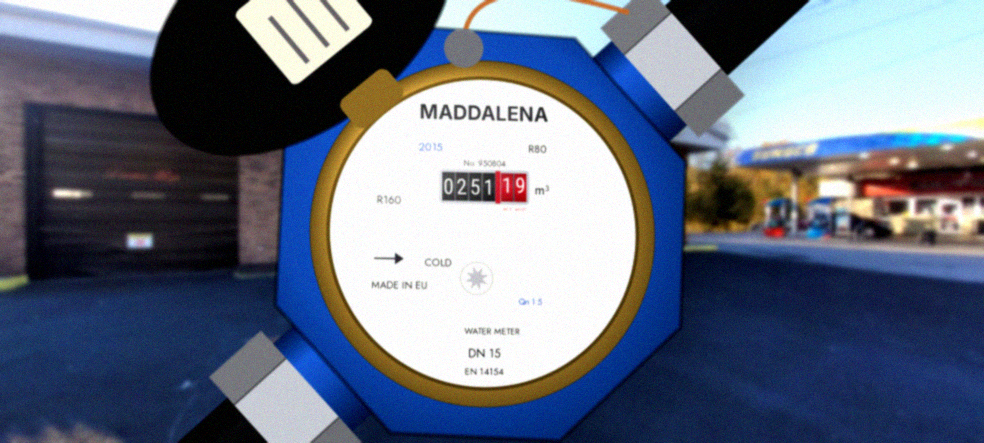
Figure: value=251.19 unit=m³
